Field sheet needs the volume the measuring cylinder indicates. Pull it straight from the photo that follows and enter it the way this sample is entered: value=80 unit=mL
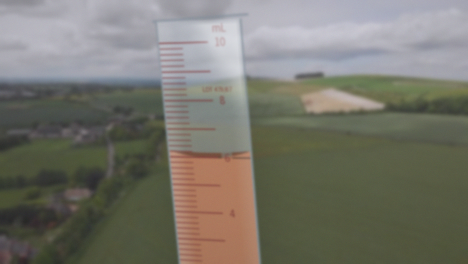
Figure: value=6 unit=mL
